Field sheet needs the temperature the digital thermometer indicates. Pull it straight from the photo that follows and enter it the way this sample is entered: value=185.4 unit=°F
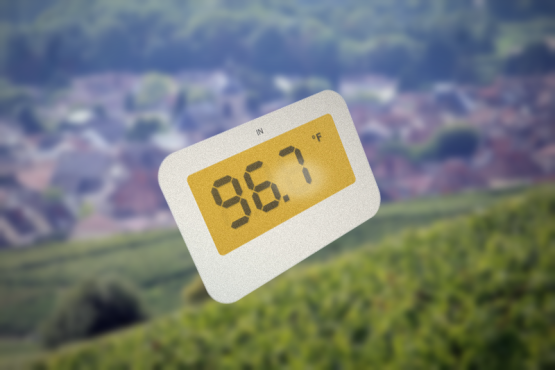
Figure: value=96.7 unit=°F
